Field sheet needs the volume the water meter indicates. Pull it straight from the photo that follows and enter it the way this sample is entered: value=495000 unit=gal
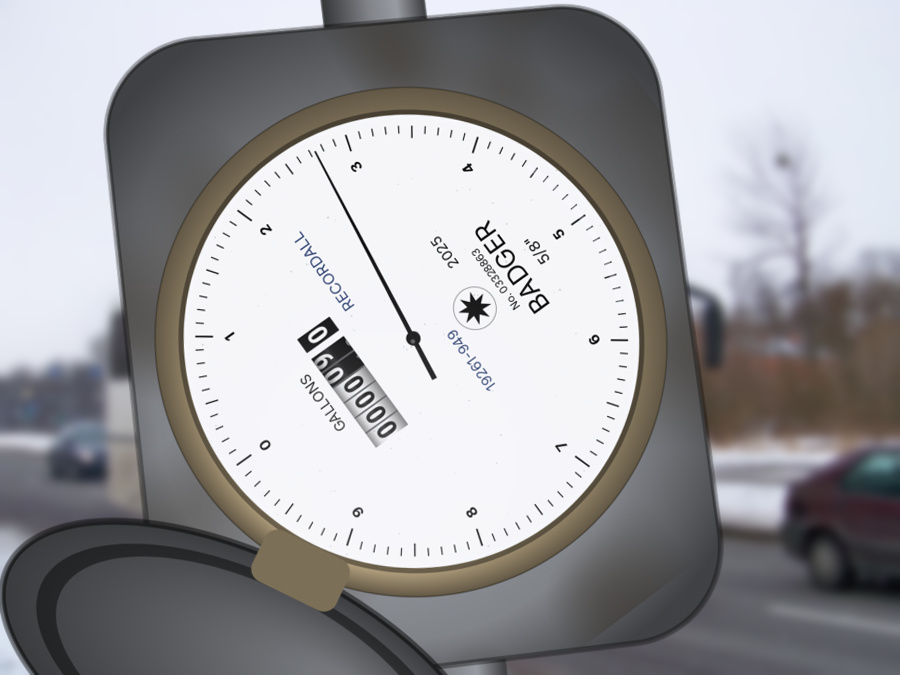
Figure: value=92.7 unit=gal
